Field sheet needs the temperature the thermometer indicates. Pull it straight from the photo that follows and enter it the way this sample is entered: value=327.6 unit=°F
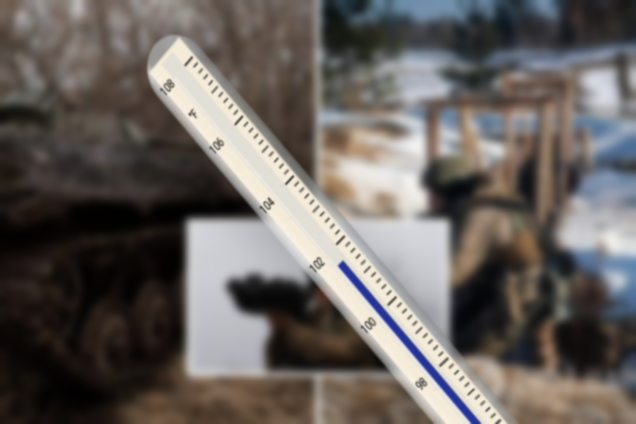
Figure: value=101.6 unit=°F
